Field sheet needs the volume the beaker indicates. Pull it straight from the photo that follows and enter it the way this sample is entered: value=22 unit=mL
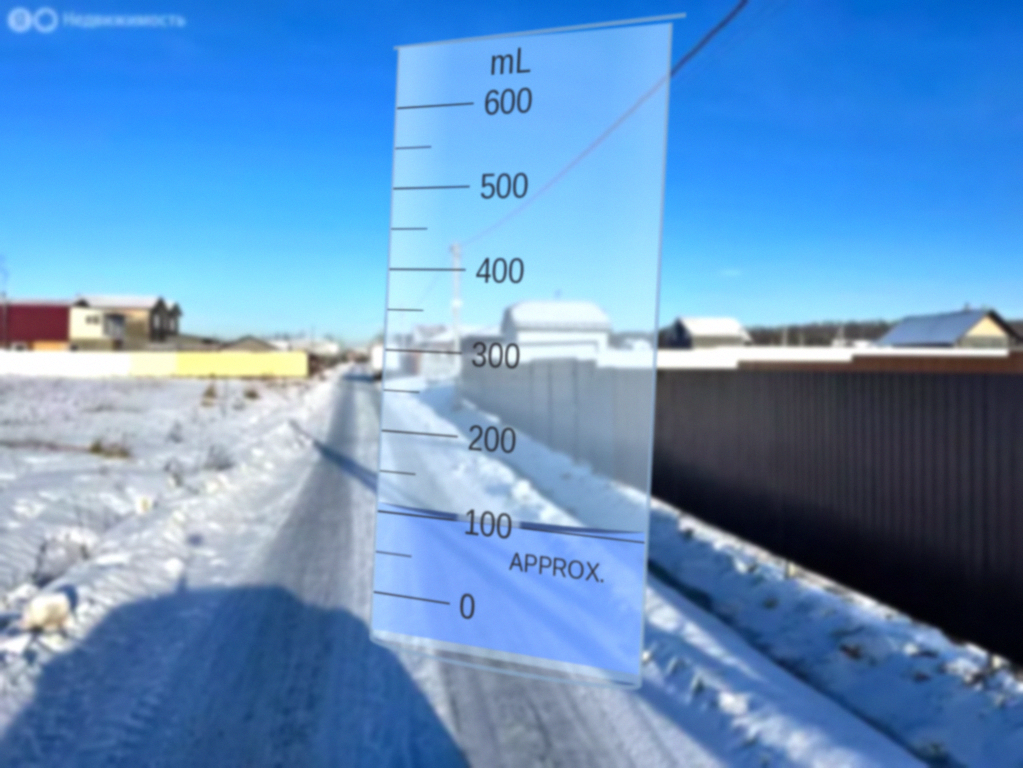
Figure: value=100 unit=mL
